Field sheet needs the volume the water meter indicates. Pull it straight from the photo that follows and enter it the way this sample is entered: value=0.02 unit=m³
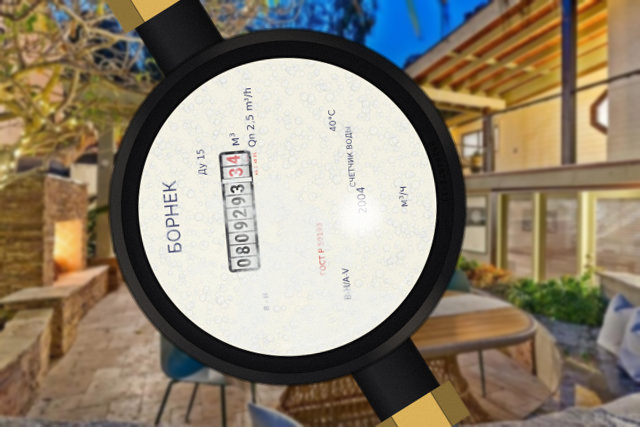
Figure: value=809293.34 unit=m³
